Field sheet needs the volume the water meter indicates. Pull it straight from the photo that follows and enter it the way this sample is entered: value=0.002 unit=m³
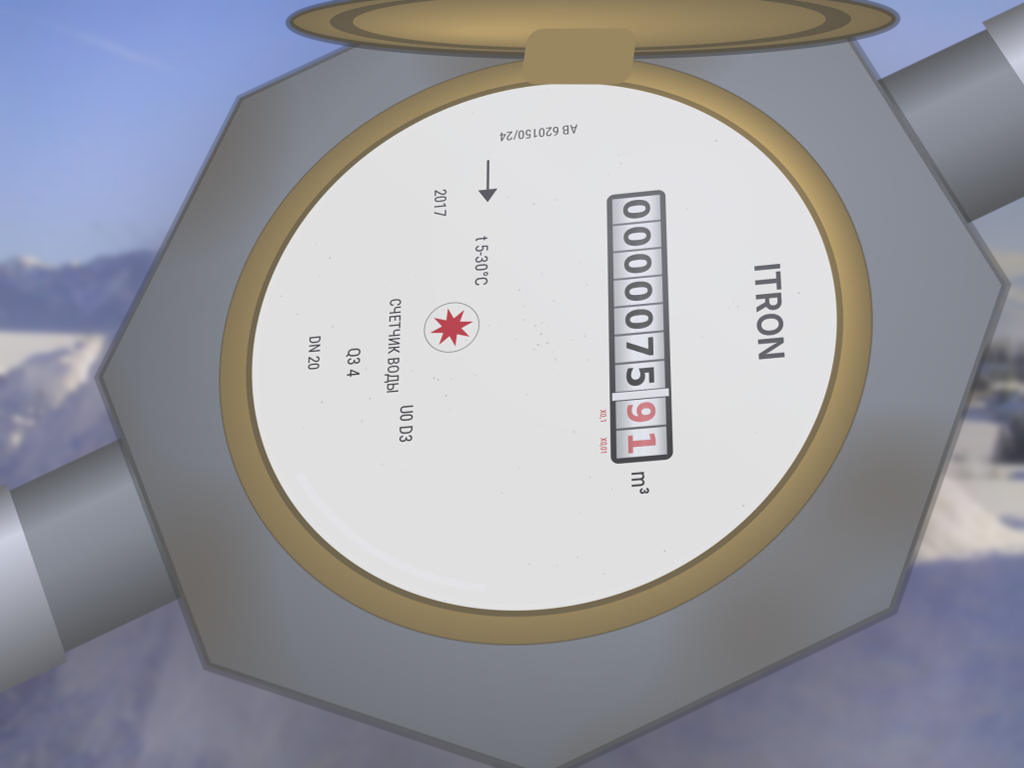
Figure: value=75.91 unit=m³
